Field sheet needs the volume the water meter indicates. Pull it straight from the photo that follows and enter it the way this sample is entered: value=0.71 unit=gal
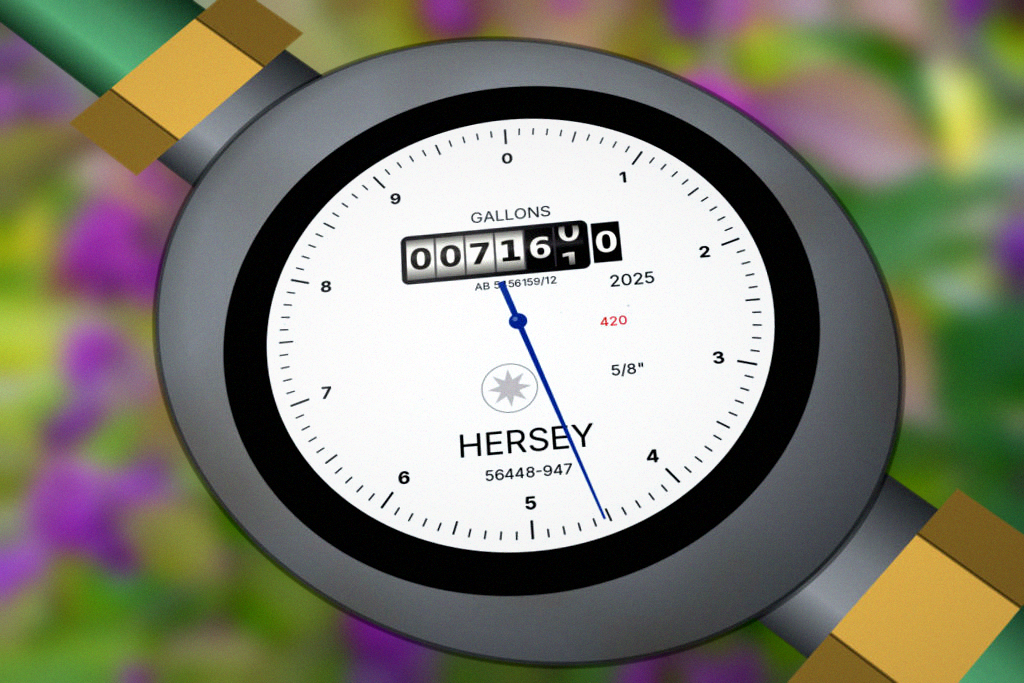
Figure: value=71604.5 unit=gal
